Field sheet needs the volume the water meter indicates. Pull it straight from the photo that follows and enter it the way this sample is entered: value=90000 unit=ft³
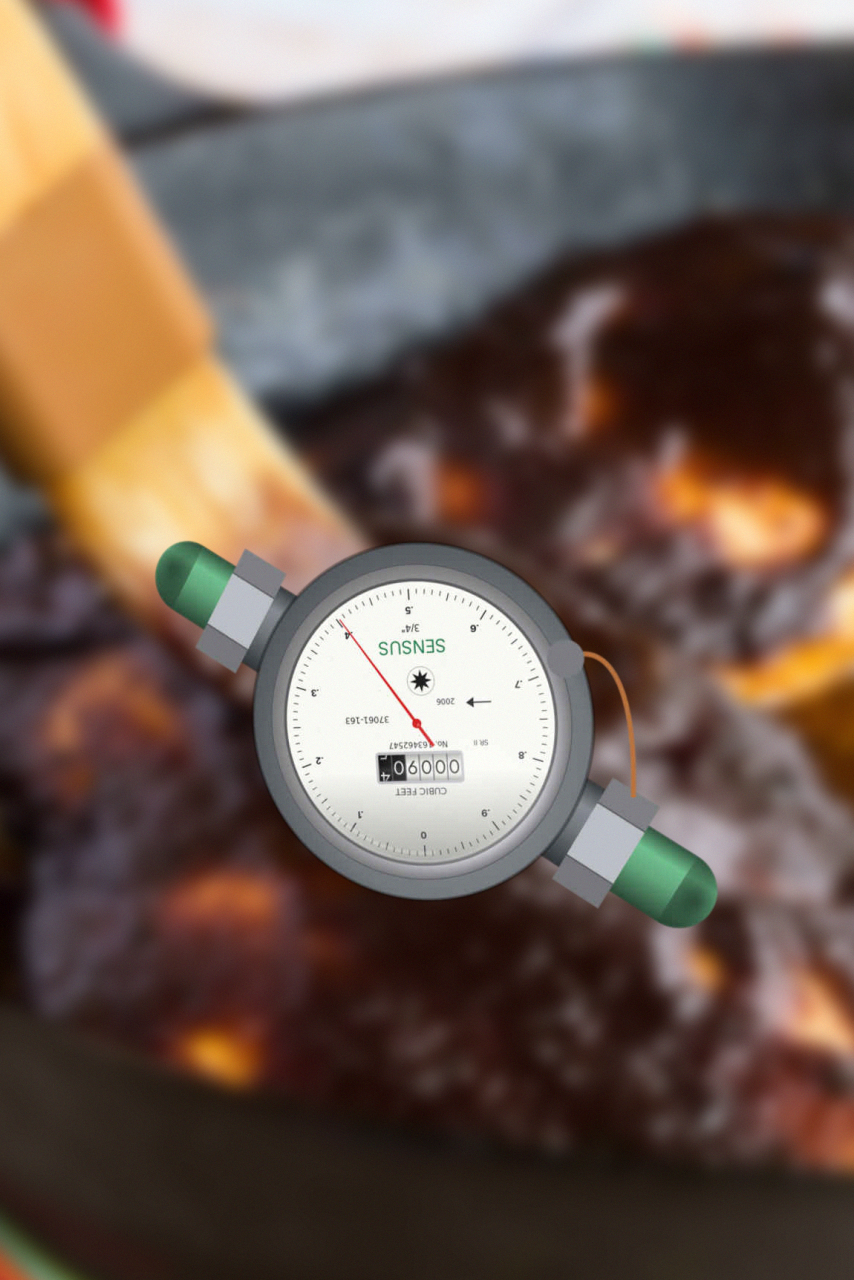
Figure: value=904.40 unit=ft³
